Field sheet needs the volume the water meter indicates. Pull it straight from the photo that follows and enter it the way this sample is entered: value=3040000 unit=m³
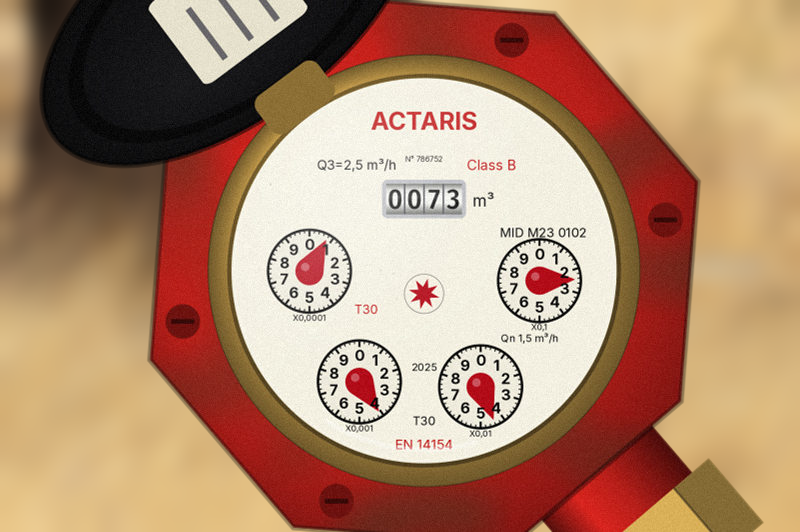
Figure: value=73.2440 unit=m³
